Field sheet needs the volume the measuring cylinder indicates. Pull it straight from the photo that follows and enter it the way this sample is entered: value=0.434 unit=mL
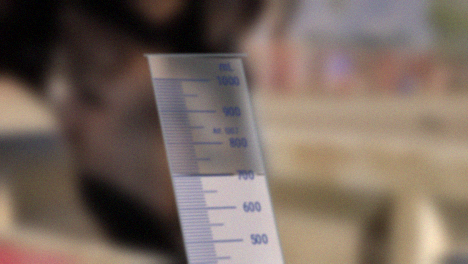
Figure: value=700 unit=mL
